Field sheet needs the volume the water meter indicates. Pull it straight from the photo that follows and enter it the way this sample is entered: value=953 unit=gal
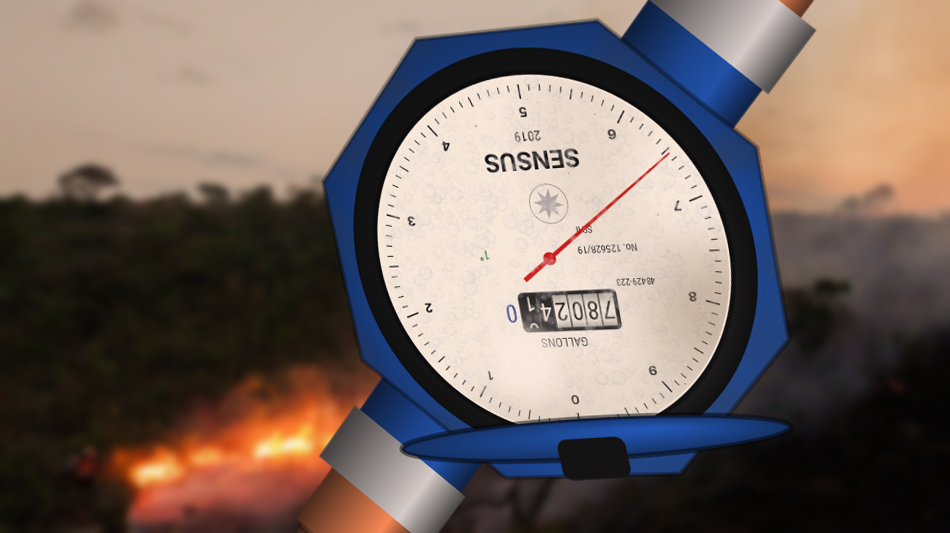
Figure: value=7802406.5 unit=gal
